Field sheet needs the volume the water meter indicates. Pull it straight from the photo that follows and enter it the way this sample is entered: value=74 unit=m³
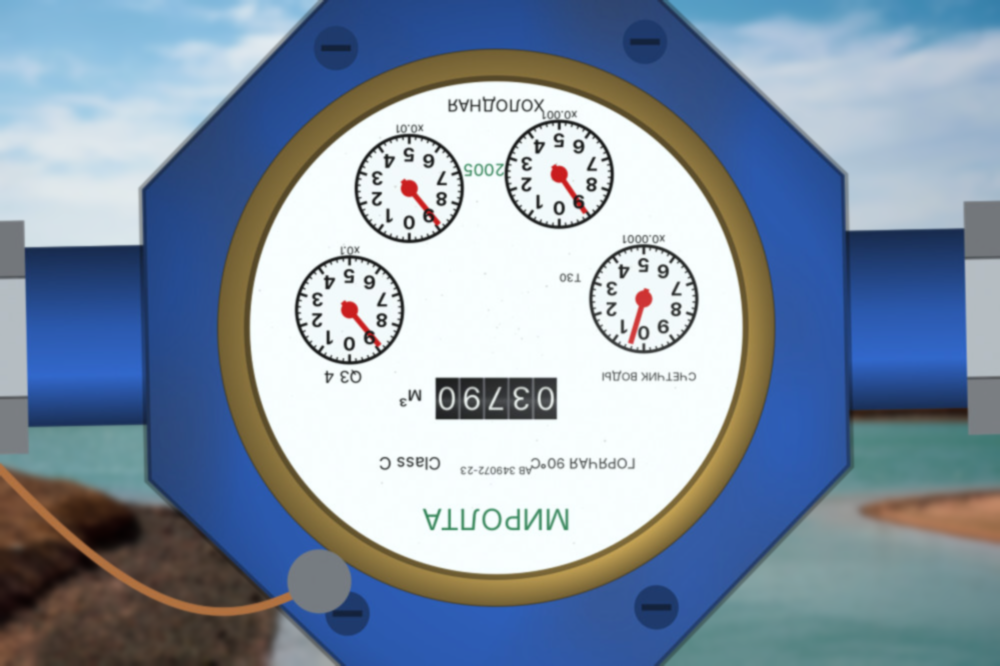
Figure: value=3790.8890 unit=m³
